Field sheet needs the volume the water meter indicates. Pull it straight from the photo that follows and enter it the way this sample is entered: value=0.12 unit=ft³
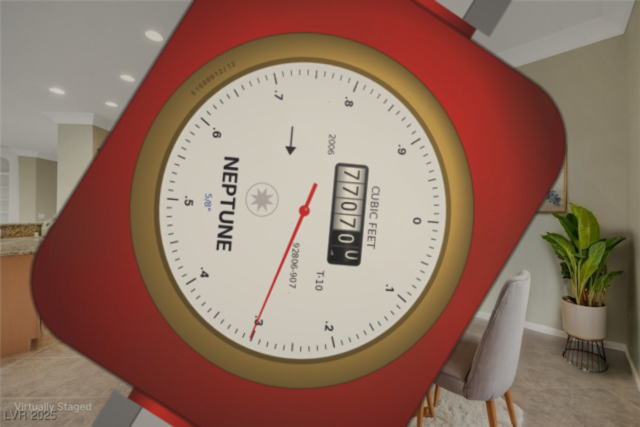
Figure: value=770700.30 unit=ft³
